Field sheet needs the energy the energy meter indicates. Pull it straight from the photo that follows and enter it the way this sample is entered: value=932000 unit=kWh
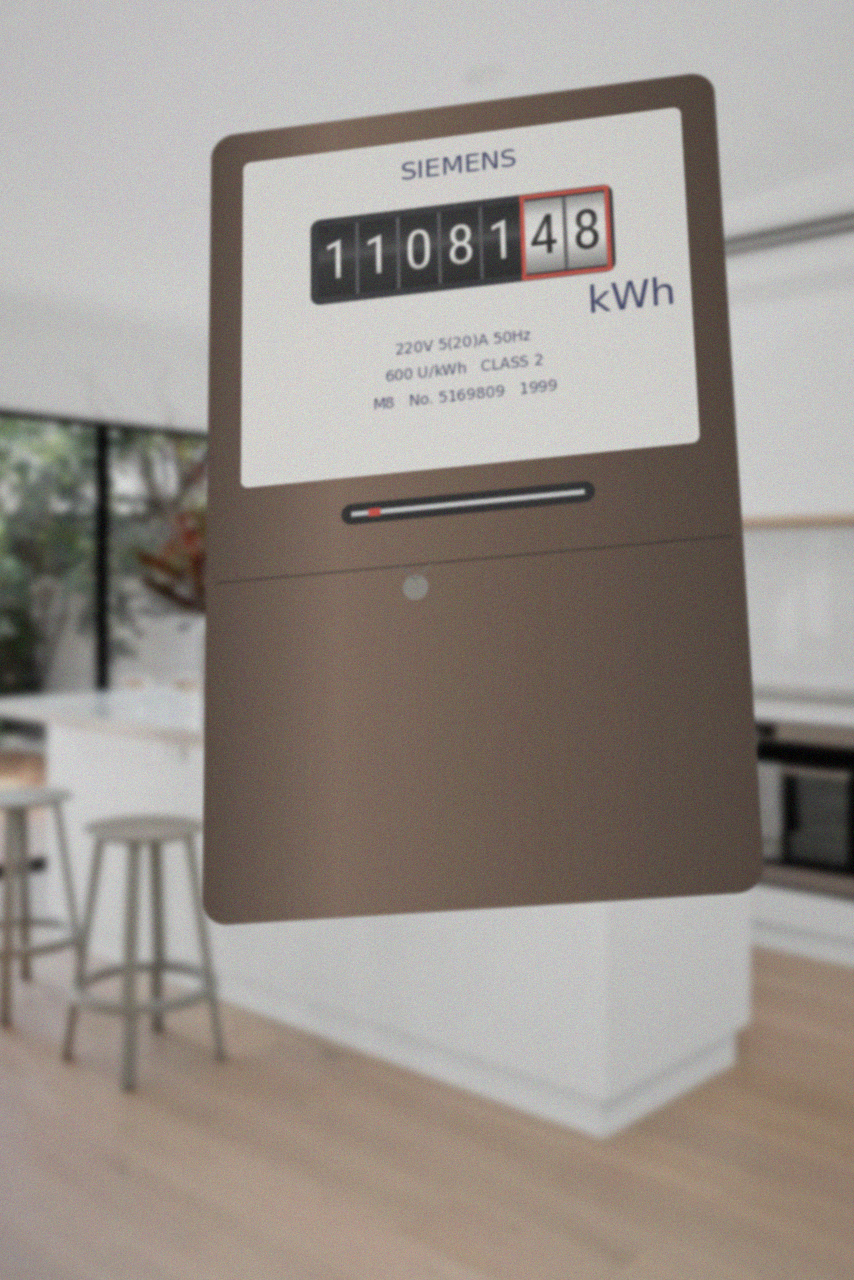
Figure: value=11081.48 unit=kWh
